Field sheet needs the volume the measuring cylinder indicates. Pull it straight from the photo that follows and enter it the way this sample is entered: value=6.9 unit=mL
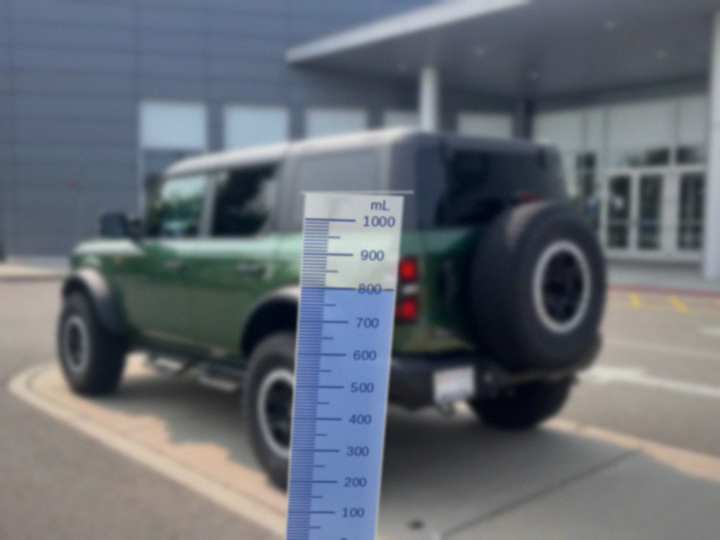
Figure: value=800 unit=mL
